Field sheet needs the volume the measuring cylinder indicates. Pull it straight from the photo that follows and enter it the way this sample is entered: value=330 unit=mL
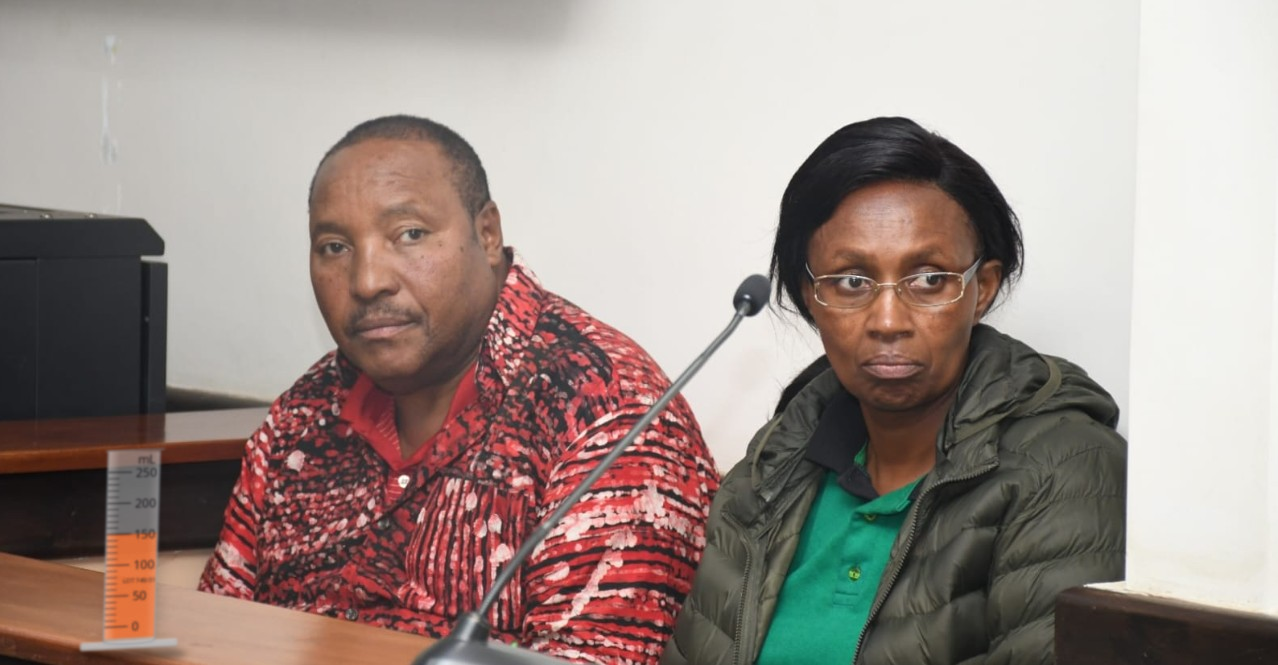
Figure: value=150 unit=mL
